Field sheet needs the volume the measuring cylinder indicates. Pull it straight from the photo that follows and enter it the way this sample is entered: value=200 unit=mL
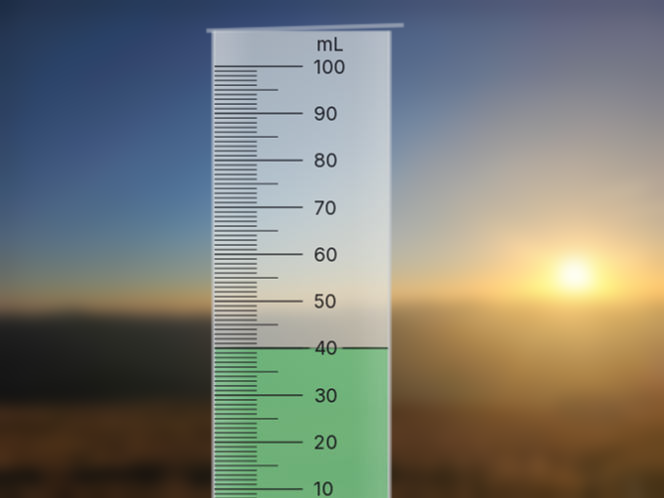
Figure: value=40 unit=mL
